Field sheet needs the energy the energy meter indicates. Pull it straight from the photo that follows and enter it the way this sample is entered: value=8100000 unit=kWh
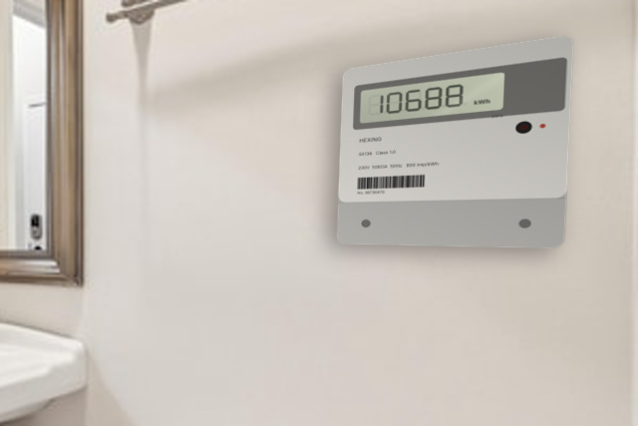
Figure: value=10688 unit=kWh
